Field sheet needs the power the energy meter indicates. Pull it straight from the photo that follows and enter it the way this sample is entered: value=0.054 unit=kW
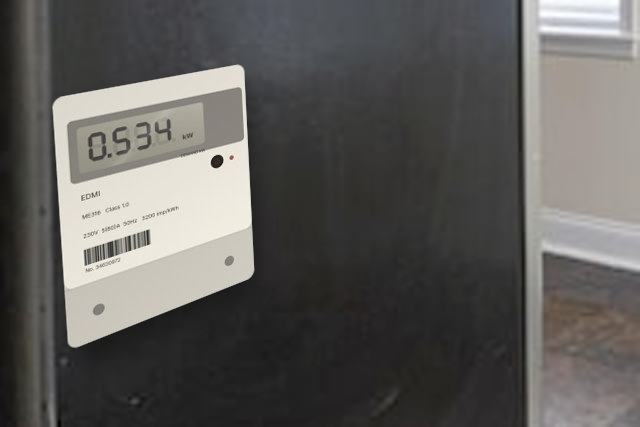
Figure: value=0.534 unit=kW
